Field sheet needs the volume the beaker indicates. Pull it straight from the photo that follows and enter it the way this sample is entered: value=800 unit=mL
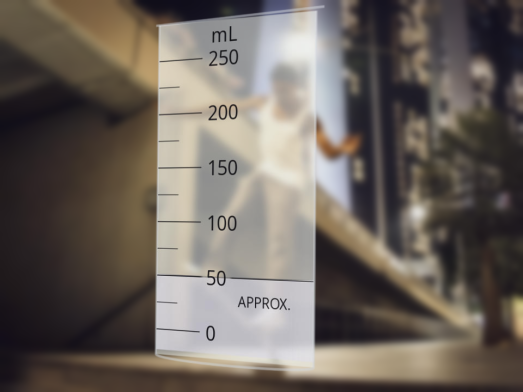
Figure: value=50 unit=mL
